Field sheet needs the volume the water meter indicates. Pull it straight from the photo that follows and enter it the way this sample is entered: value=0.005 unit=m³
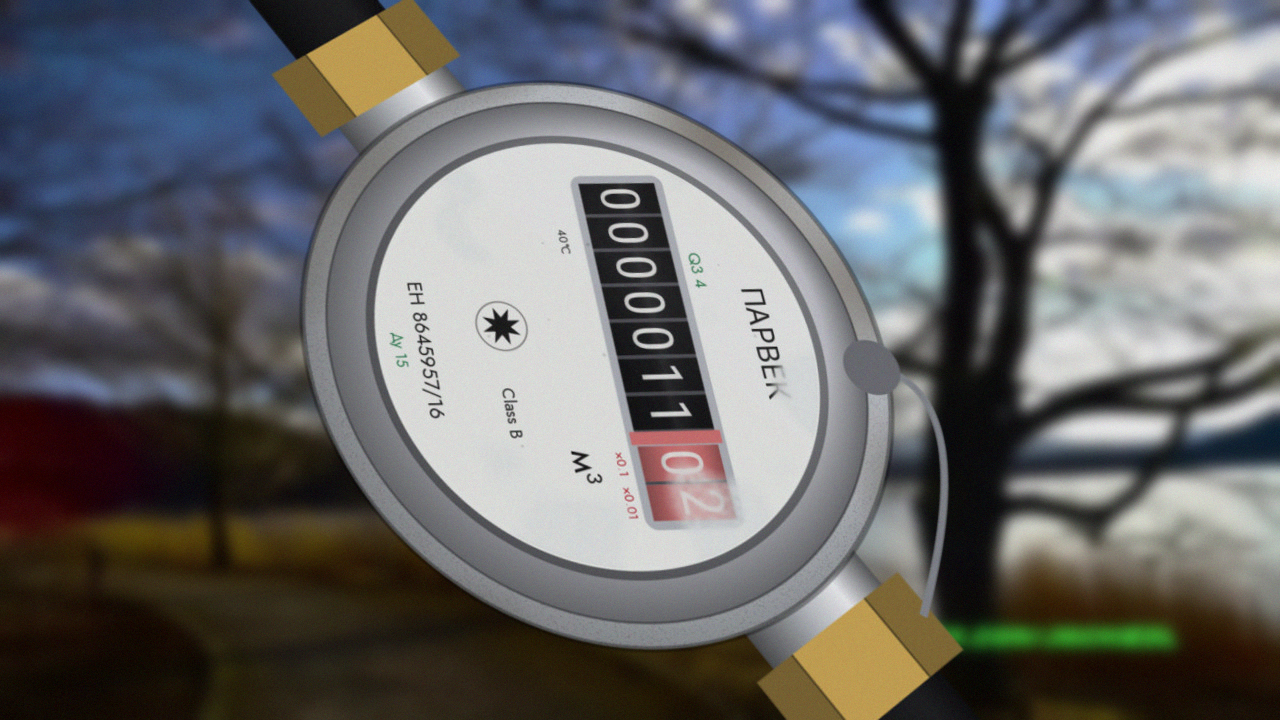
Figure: value=11.02 unit=m³
